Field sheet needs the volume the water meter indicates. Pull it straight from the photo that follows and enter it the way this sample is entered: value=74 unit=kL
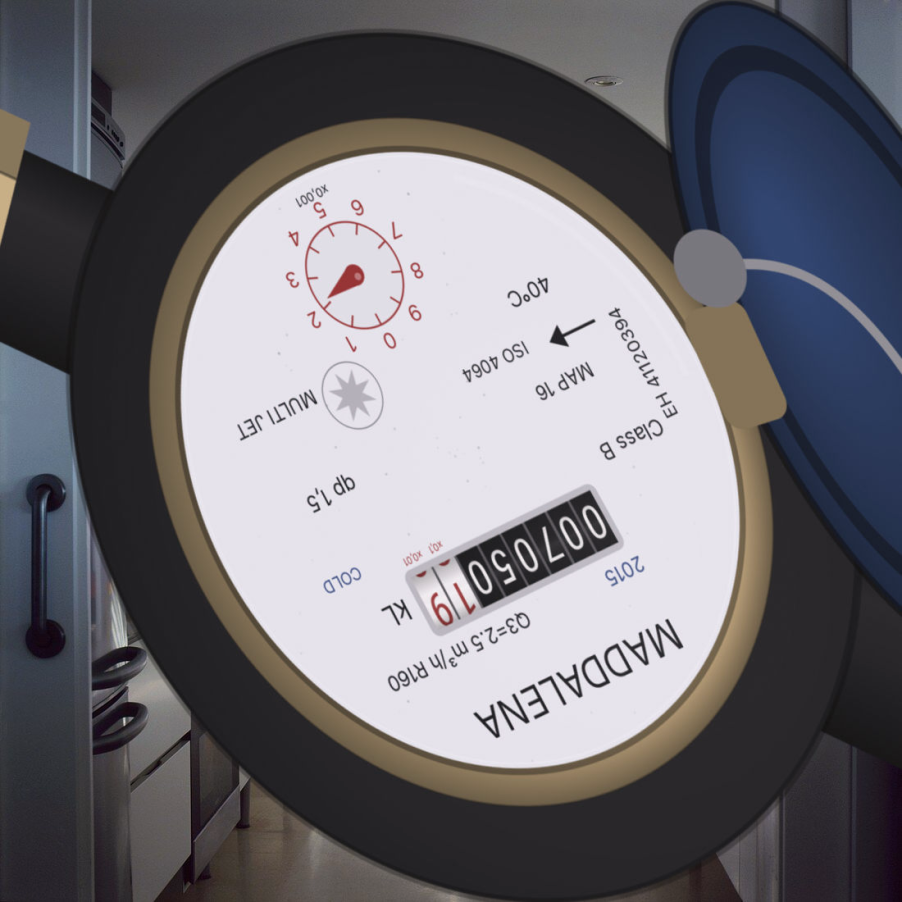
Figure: value=7050.192 unit=kL
